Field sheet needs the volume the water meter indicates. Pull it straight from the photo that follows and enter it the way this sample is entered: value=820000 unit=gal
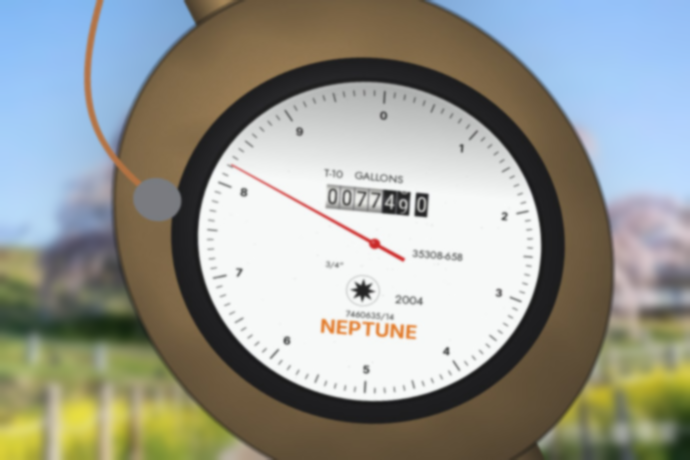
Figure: value=77488.2 unit=gal
